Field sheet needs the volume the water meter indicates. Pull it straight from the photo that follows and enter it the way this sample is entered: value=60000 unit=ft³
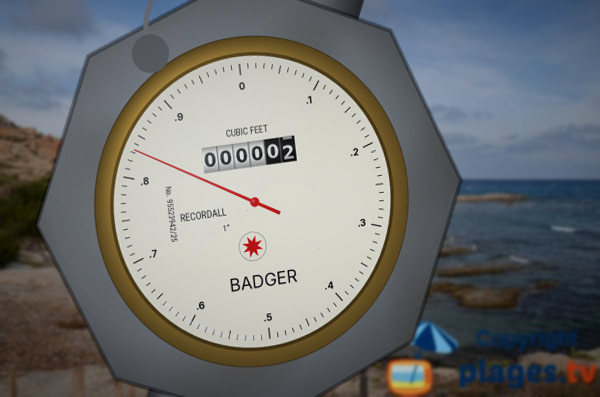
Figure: value=1.83 unit=ft³
